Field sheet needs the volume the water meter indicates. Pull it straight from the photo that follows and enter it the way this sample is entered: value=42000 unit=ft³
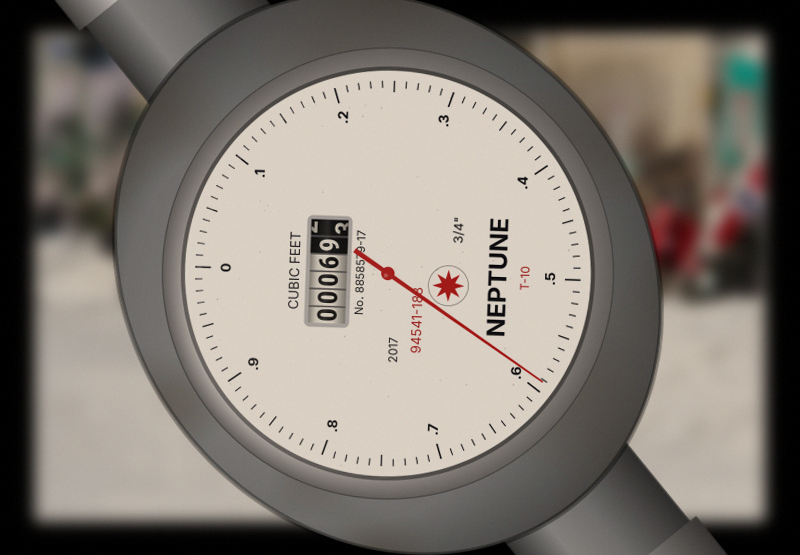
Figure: value=692.59 unit=ft³
